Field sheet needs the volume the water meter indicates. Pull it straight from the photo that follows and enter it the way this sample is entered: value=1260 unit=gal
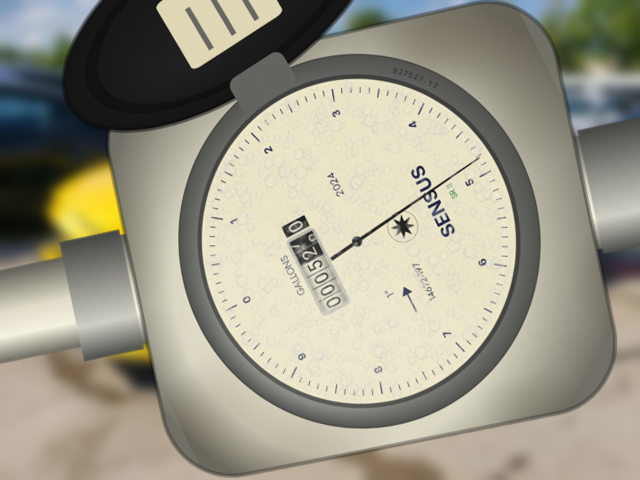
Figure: value=5274.8 unit=gal
